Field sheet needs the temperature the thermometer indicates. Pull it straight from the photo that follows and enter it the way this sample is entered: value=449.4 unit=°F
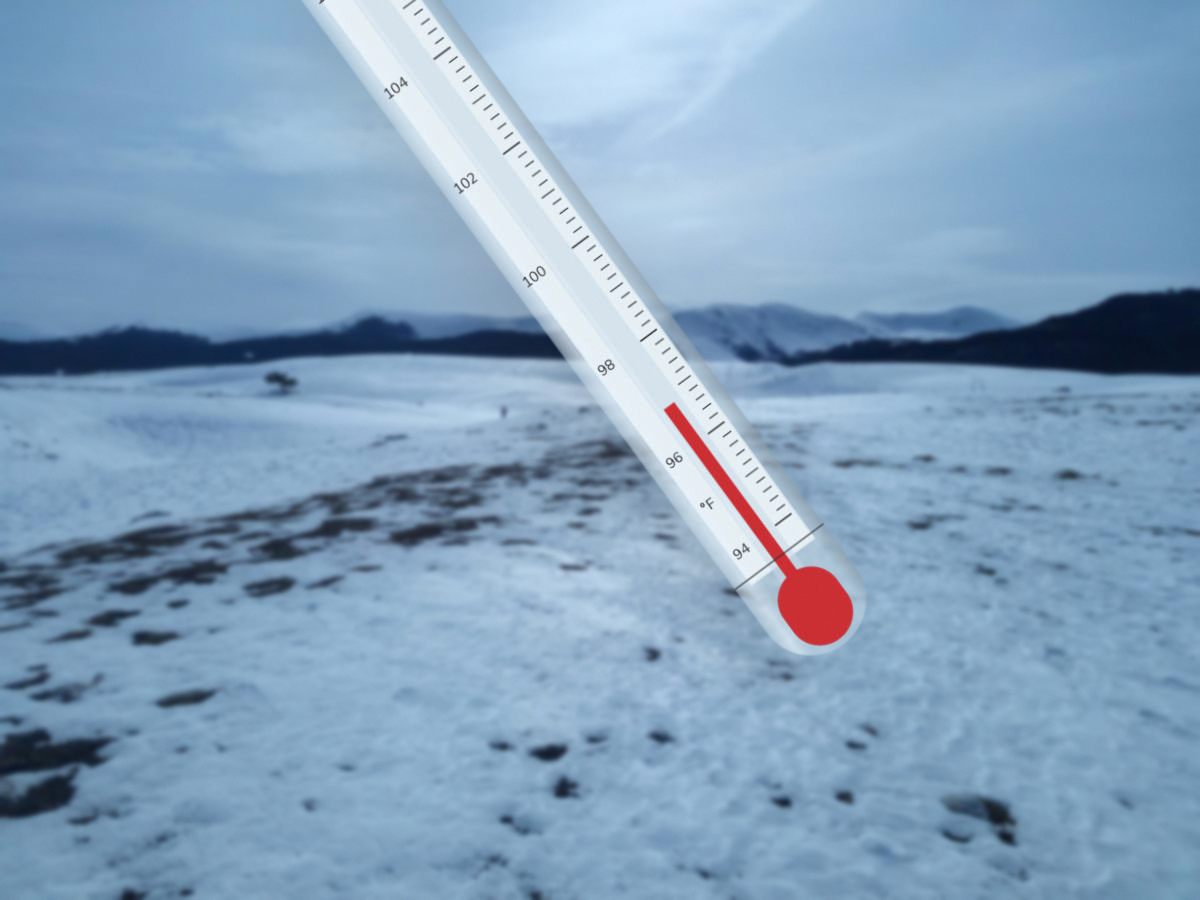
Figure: value=96.8 unit=°F
